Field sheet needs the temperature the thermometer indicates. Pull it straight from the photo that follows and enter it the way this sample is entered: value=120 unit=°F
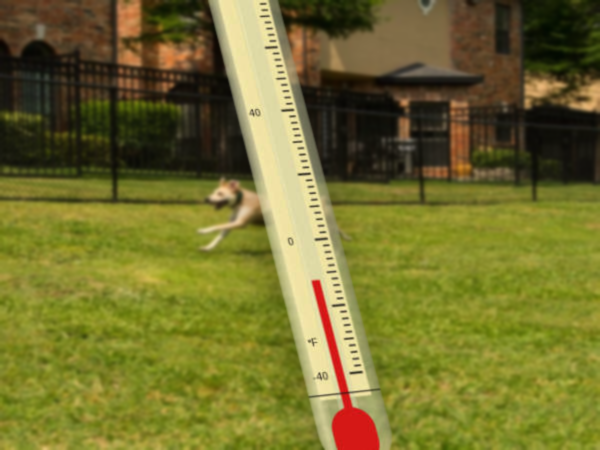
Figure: value=-12 unit=°F
